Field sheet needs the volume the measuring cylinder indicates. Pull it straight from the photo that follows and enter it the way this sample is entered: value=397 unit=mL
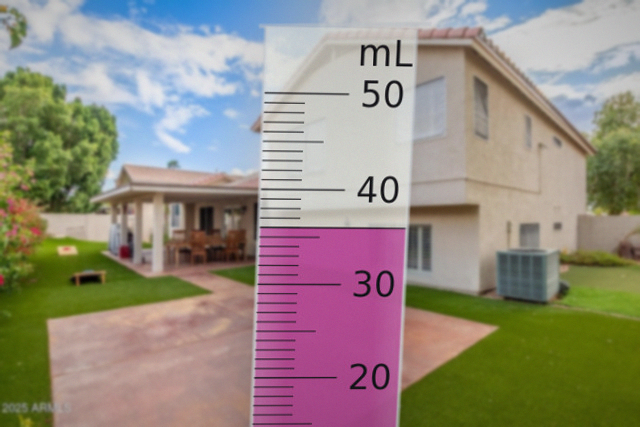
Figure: value=36 unit=mL
